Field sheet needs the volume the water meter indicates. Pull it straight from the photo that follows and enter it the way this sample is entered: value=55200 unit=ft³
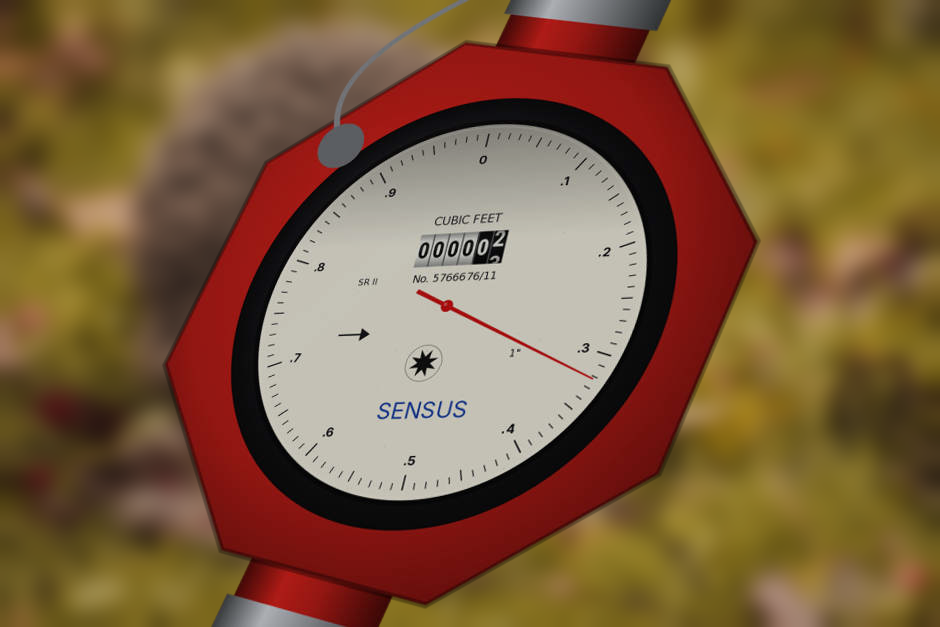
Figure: value=2.32 unit=ft³
